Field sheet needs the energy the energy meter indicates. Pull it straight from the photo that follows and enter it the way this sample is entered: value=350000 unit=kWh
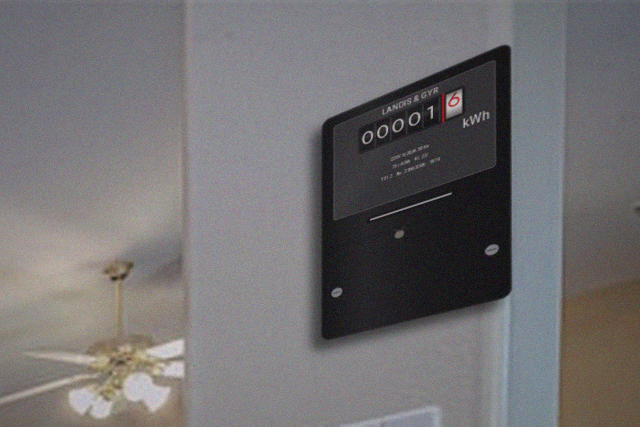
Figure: value=1.6 unit=kWh
